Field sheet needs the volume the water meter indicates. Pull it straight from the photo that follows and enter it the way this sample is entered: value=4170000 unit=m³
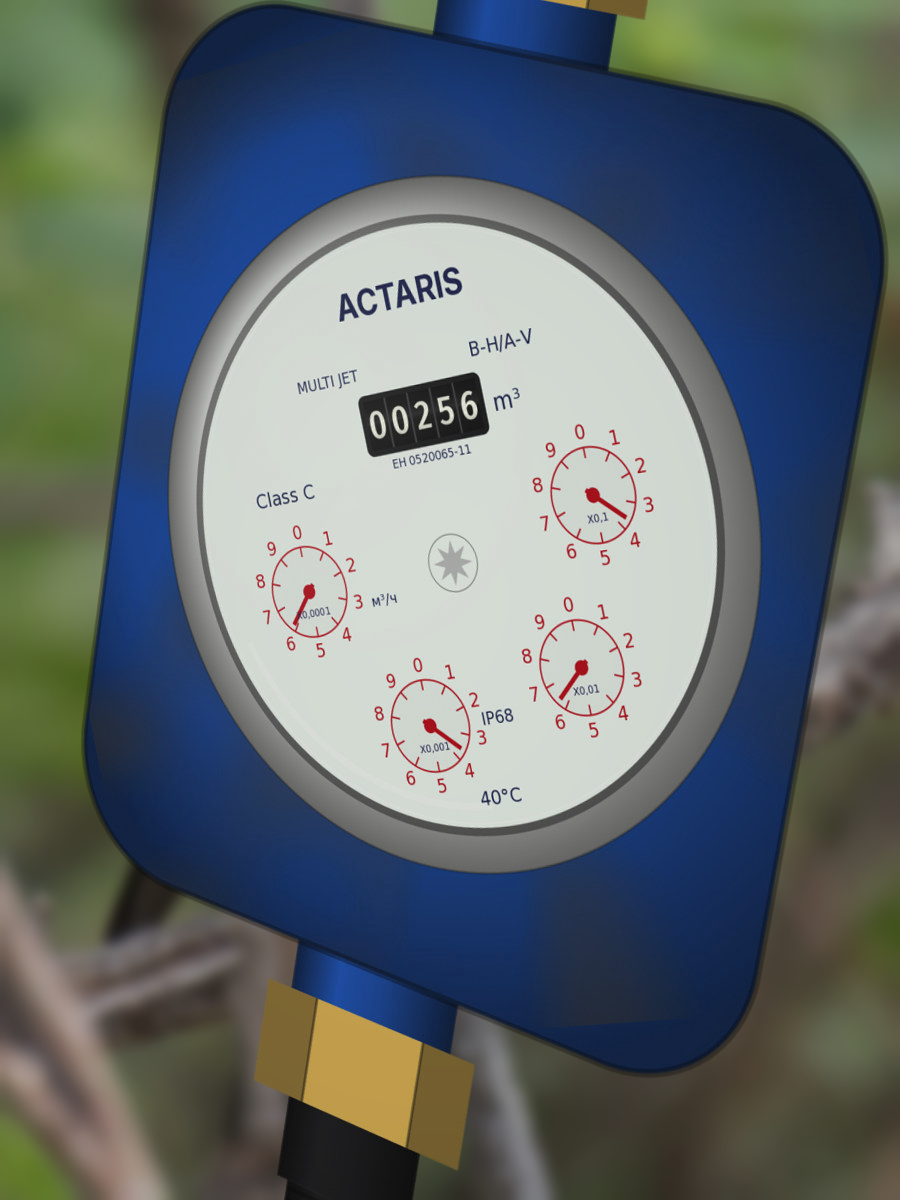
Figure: value=256.3636 unit=m³
